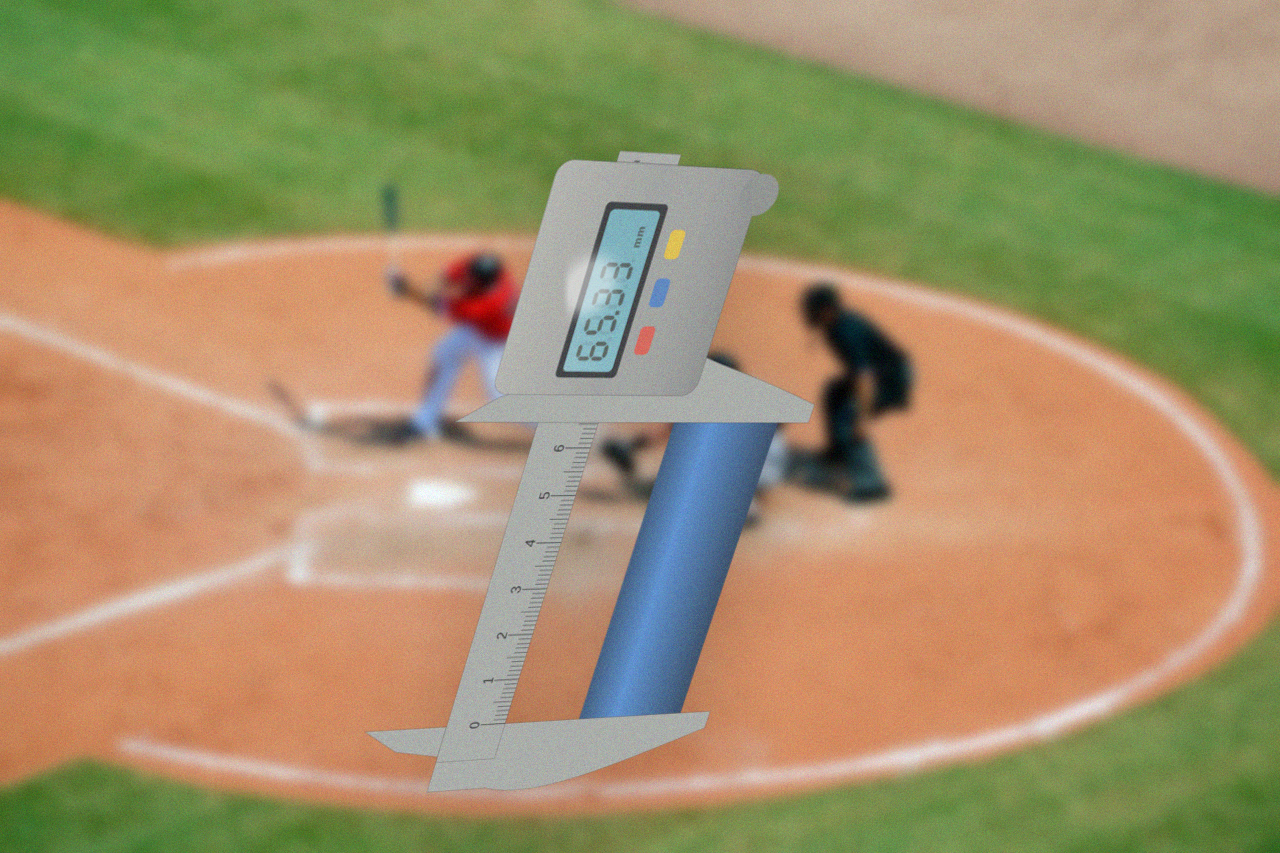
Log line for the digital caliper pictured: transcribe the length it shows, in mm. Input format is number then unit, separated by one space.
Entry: 65.33 mm
